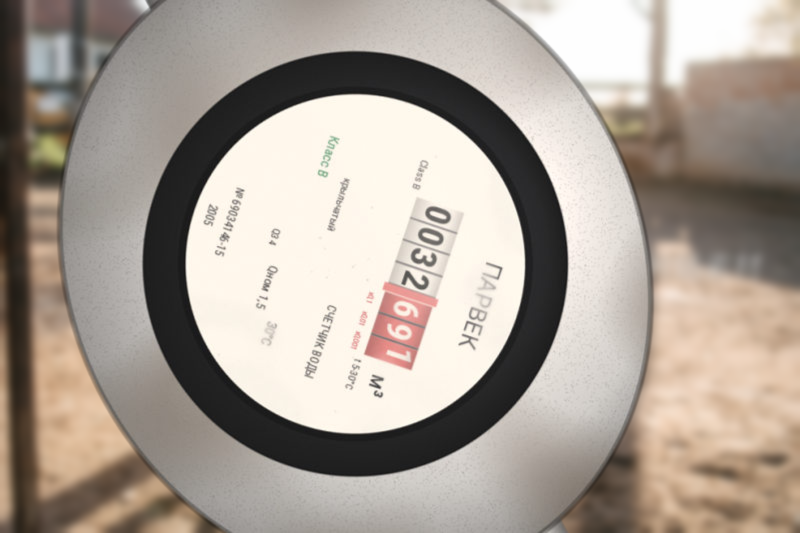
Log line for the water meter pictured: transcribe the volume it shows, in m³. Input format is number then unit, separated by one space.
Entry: 32.691 m³
